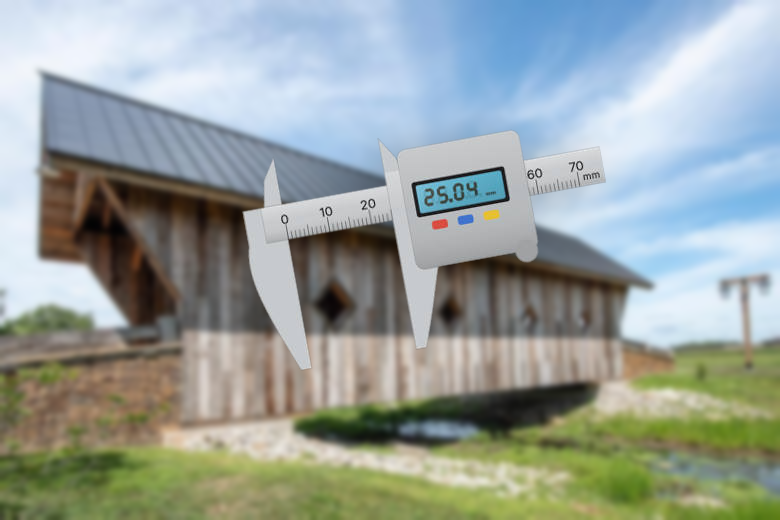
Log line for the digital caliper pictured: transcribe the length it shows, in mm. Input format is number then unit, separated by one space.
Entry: 25.04 mm
